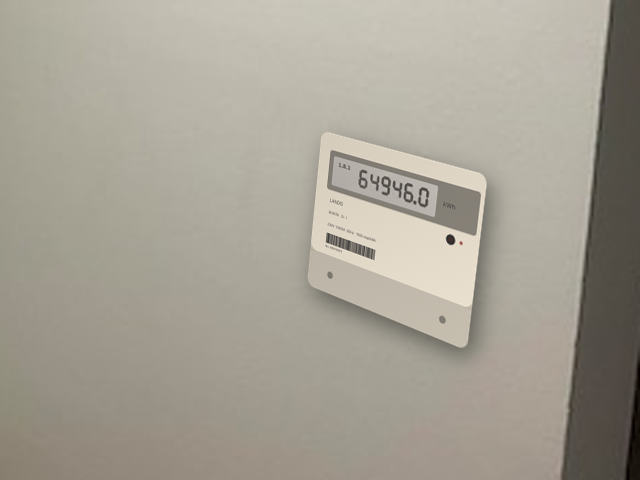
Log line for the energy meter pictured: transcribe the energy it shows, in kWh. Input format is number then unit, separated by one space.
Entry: 64946.0 kWh
